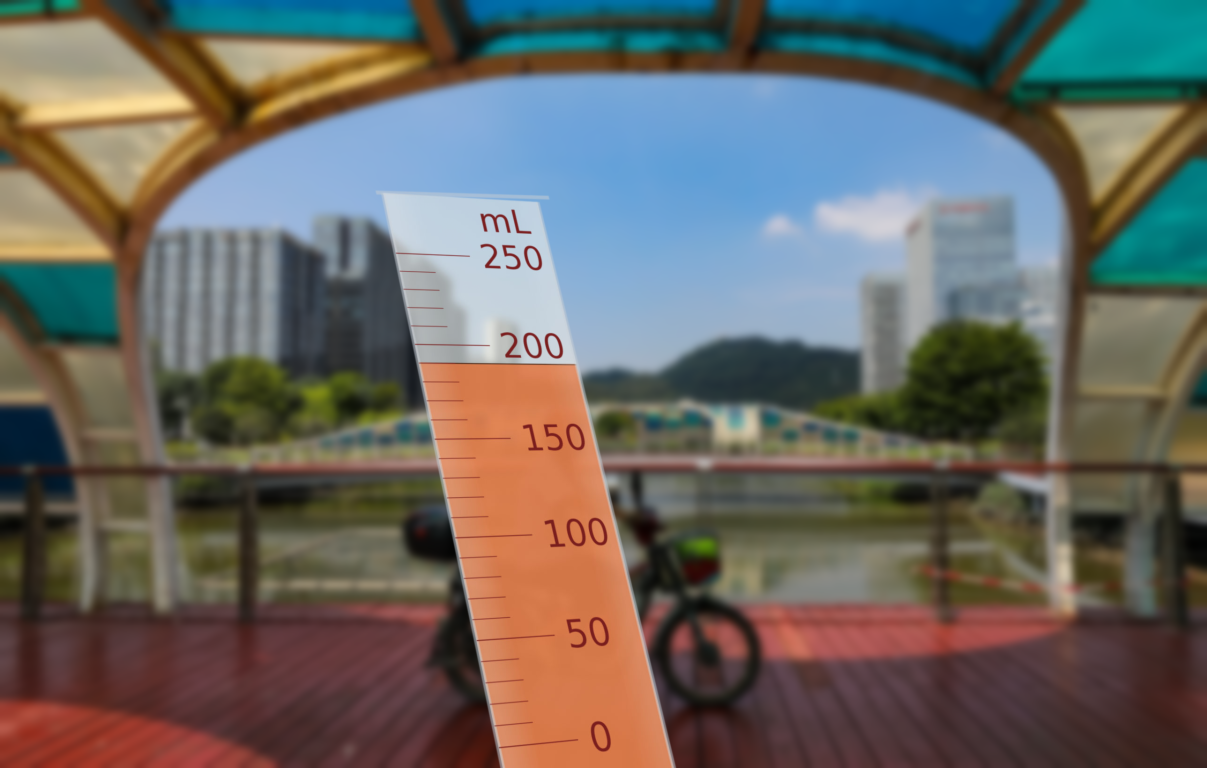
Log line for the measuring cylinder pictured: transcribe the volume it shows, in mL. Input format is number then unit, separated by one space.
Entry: 190 mL
